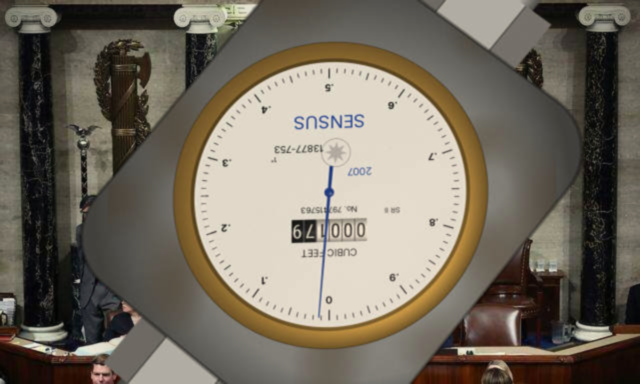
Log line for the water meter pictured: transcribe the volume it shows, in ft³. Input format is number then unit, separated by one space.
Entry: 179.01 ft³
